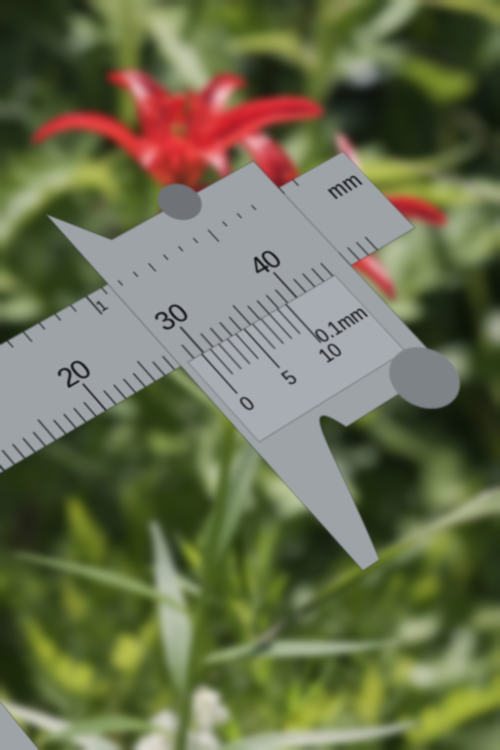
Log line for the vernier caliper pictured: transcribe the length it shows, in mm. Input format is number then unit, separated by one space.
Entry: 29.8 mm
